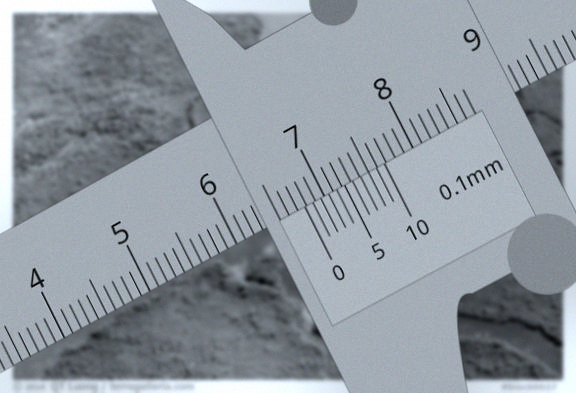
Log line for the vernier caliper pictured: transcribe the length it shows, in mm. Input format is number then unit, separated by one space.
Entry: 67.8 mm
